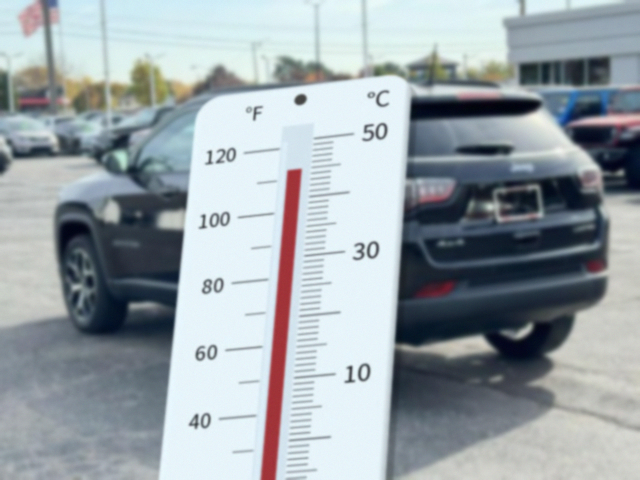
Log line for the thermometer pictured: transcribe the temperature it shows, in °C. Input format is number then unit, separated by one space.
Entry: 45 °C
